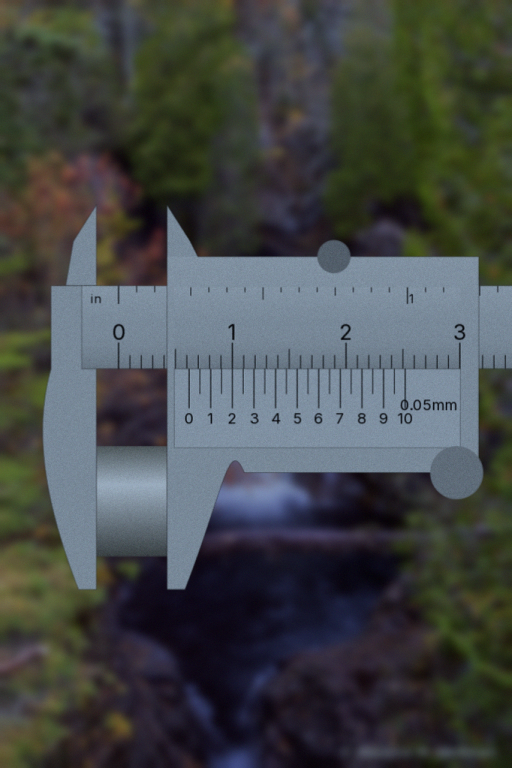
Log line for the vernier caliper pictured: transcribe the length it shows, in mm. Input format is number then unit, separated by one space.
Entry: 6.2 mm
